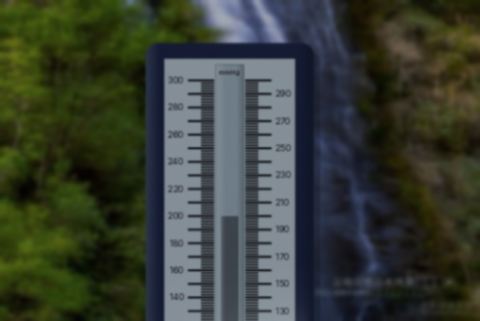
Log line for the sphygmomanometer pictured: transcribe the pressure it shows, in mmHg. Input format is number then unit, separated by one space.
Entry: 200 mmHg
